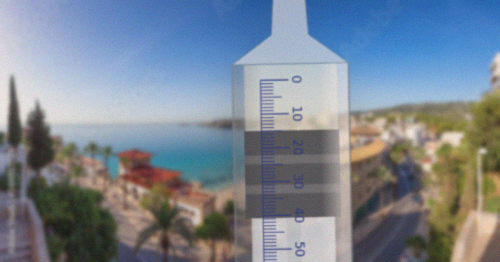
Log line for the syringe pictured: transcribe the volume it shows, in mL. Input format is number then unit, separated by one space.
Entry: 15 mL
